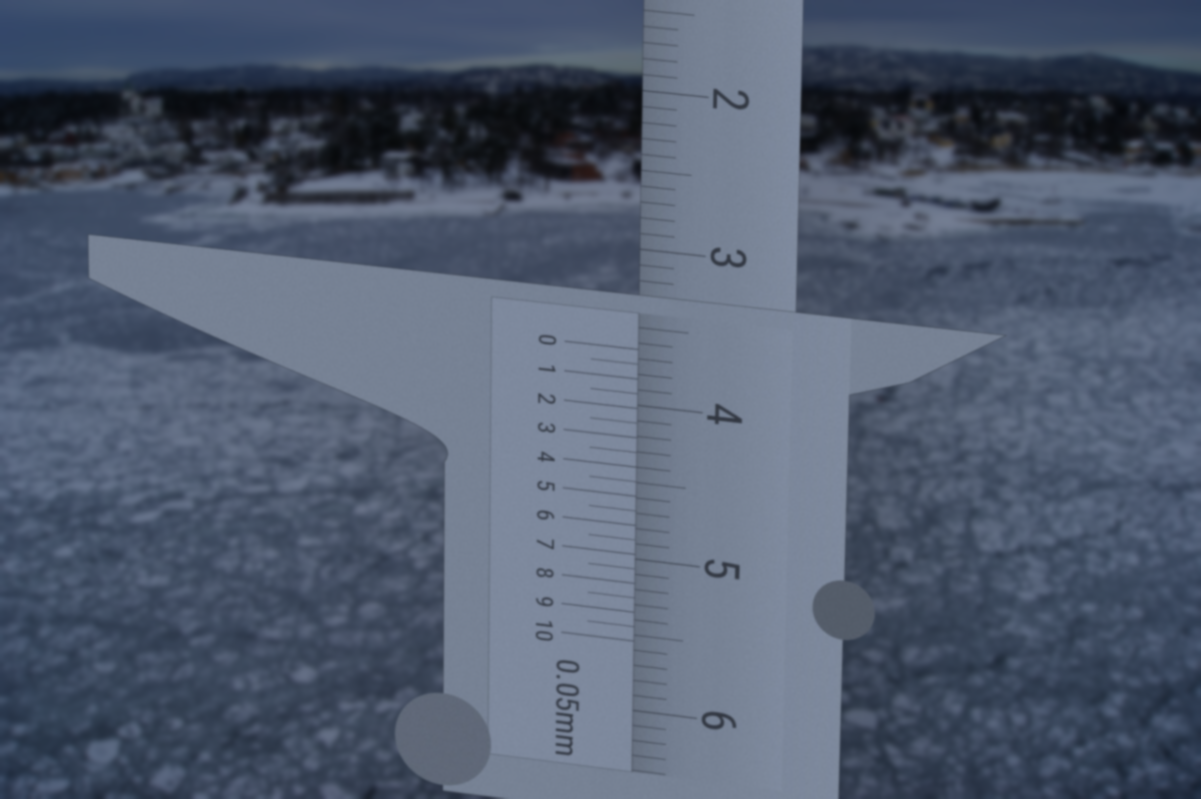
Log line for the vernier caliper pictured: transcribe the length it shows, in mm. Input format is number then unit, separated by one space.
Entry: 36.4 mm
